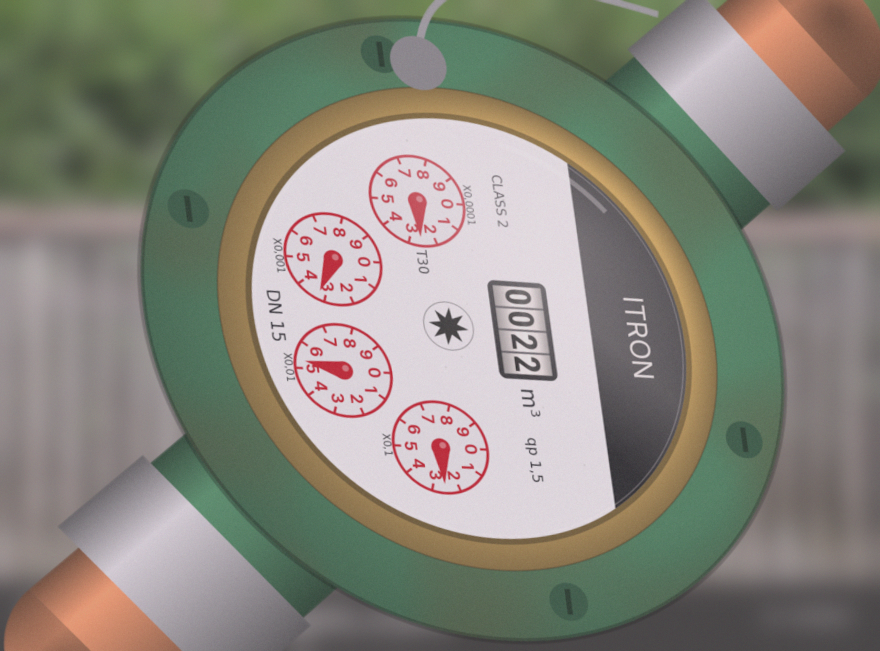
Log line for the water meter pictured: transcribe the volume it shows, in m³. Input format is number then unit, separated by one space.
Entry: 22.2532 m³
